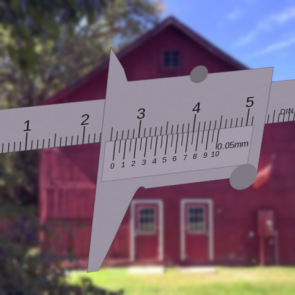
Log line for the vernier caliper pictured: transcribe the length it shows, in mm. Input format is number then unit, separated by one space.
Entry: 25.8 mm
